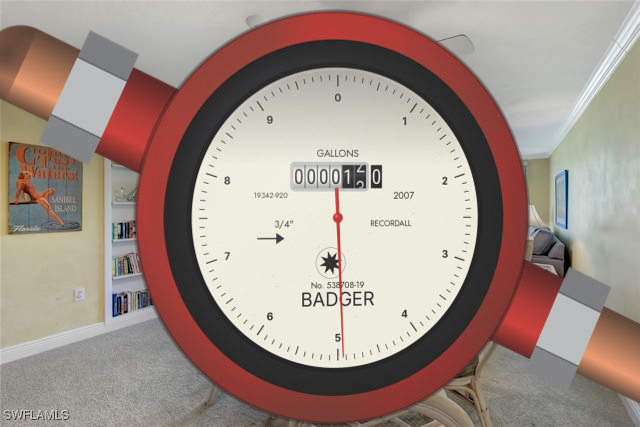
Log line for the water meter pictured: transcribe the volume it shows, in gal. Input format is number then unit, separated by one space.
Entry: 124.9 gal
